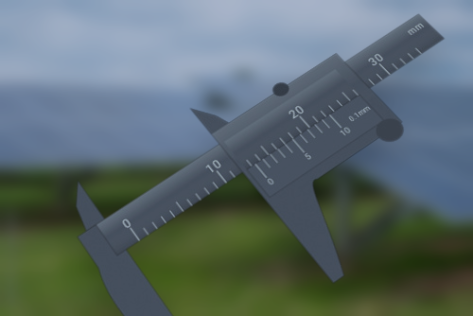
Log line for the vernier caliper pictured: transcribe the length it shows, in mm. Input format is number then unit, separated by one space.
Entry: 13.4 mm
